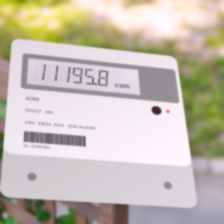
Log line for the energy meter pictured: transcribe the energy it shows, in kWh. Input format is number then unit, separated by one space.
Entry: 11195.8 kWh
